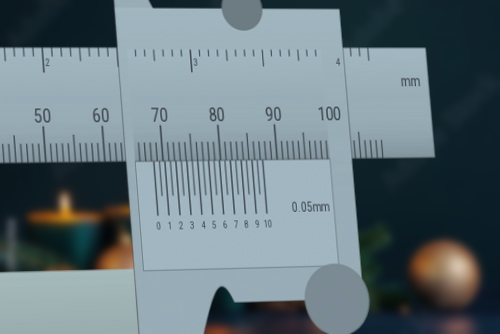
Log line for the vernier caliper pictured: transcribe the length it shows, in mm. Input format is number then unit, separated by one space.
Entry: 68.4 mm
